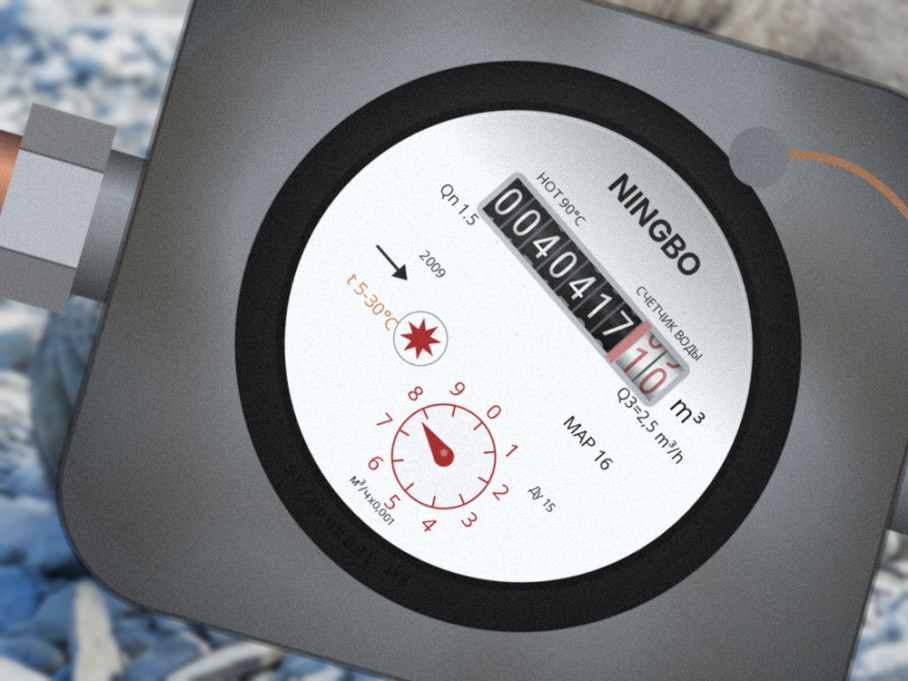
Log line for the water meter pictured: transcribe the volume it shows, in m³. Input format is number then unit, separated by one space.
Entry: 40417.097 m³
